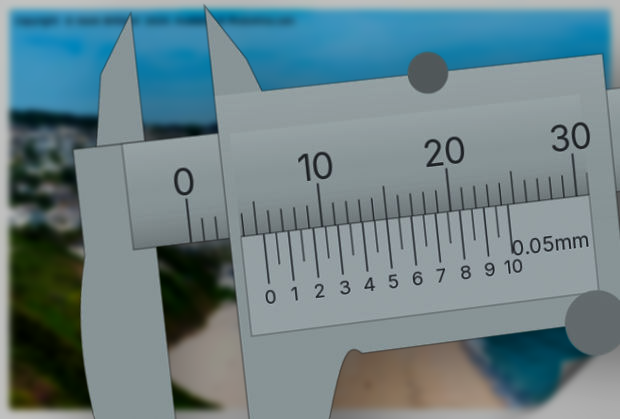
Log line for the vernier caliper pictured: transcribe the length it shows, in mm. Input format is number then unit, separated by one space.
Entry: 5.5 mm
